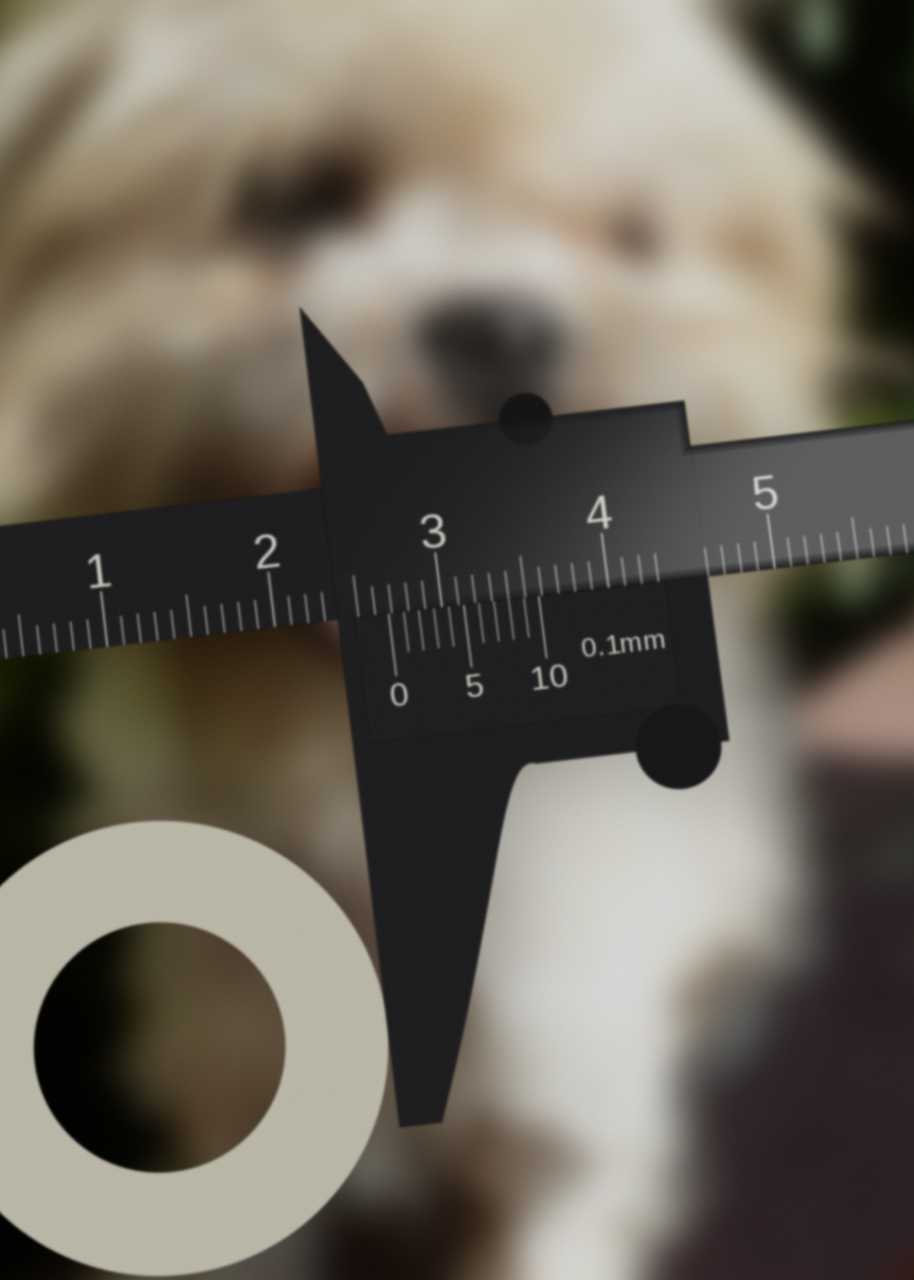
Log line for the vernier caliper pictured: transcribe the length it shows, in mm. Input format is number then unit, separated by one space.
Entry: 26.8 mm
